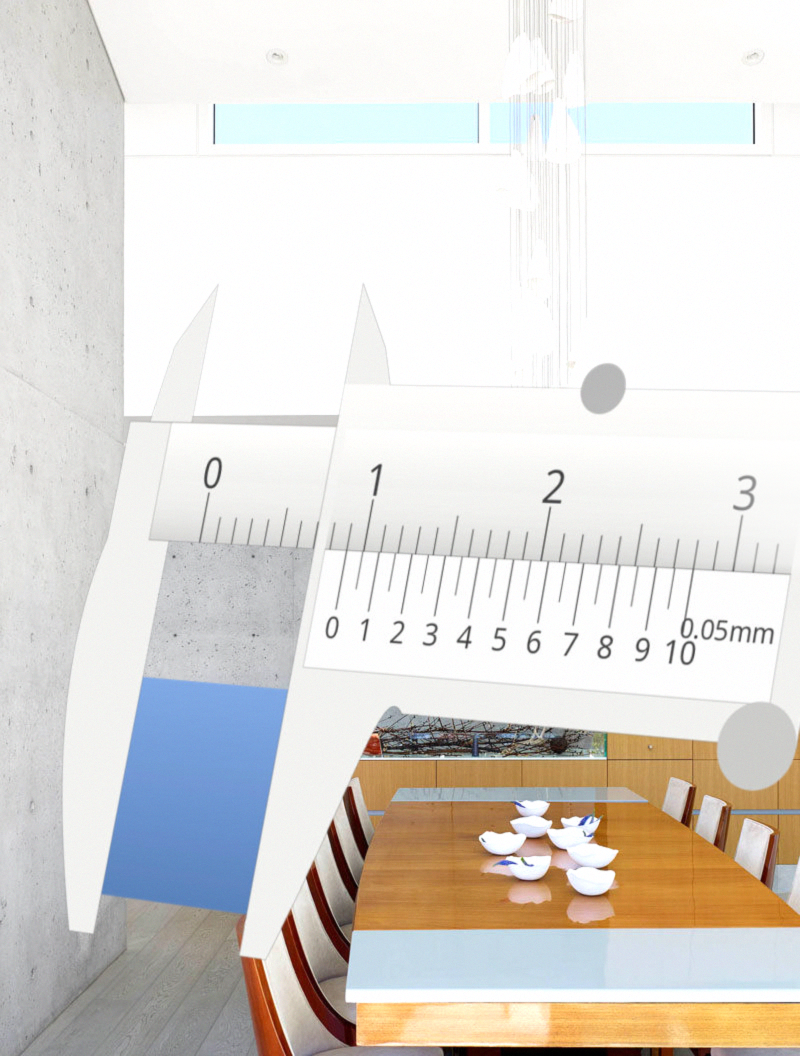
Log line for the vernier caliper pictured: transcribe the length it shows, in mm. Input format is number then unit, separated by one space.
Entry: 9.0 mm
